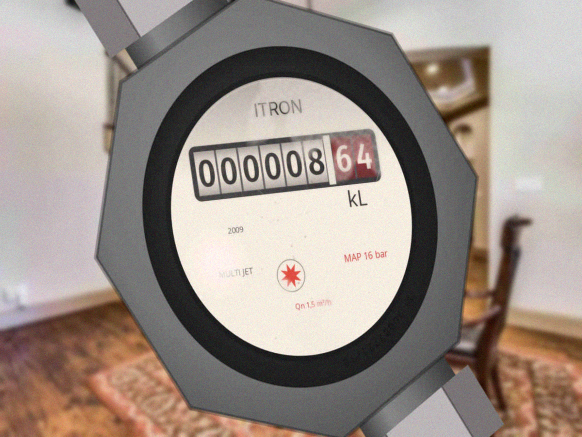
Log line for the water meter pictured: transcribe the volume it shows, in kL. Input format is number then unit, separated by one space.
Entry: 8.64 kL
